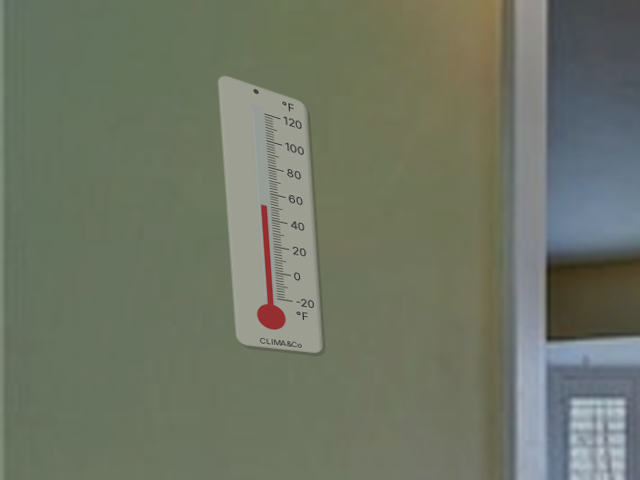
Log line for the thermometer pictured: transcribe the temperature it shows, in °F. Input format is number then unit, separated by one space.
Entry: 50 °F
